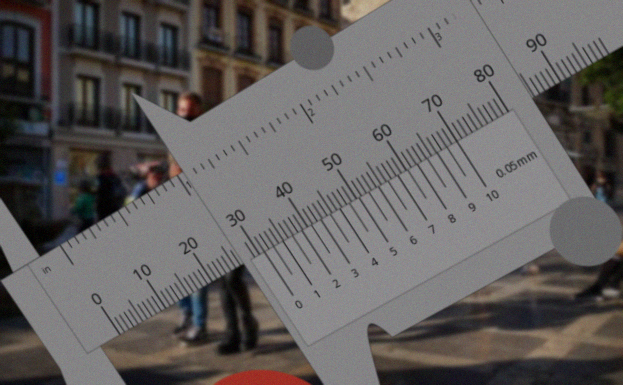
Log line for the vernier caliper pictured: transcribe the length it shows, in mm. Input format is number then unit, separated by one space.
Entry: 31.0 mm
